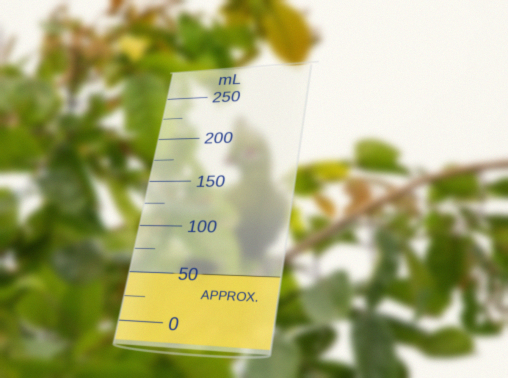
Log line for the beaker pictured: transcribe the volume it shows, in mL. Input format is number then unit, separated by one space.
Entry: 50 mL
